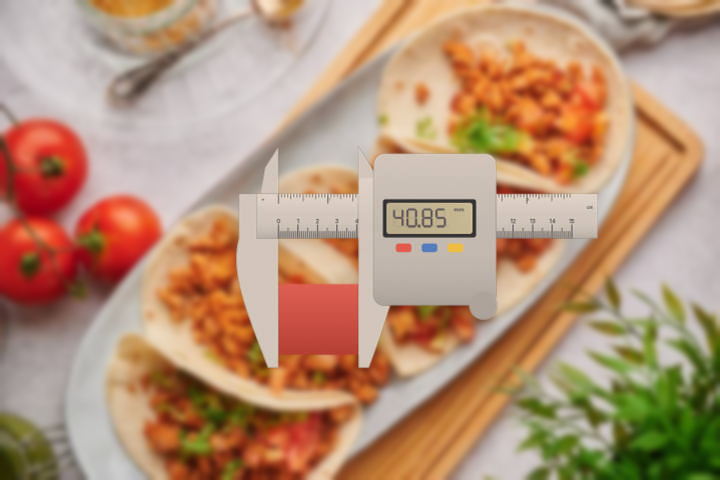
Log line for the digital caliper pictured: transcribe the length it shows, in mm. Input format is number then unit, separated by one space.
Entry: 40.85 mm
